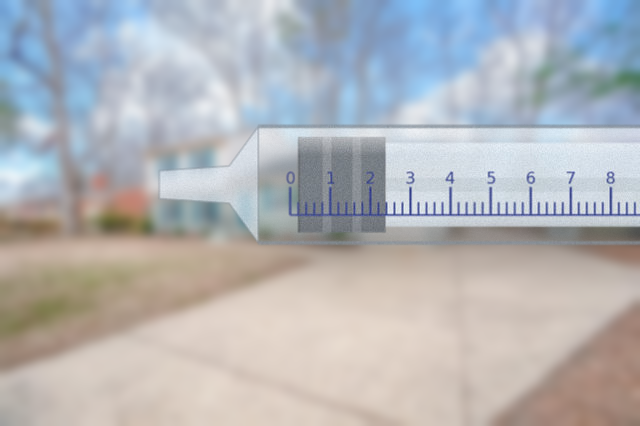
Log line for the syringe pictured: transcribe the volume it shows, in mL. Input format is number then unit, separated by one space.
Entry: 0.2 mL
